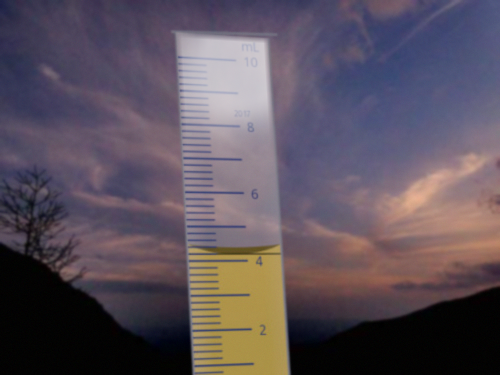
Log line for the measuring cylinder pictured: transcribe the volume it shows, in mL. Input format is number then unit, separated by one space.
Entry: 4.2 mL
